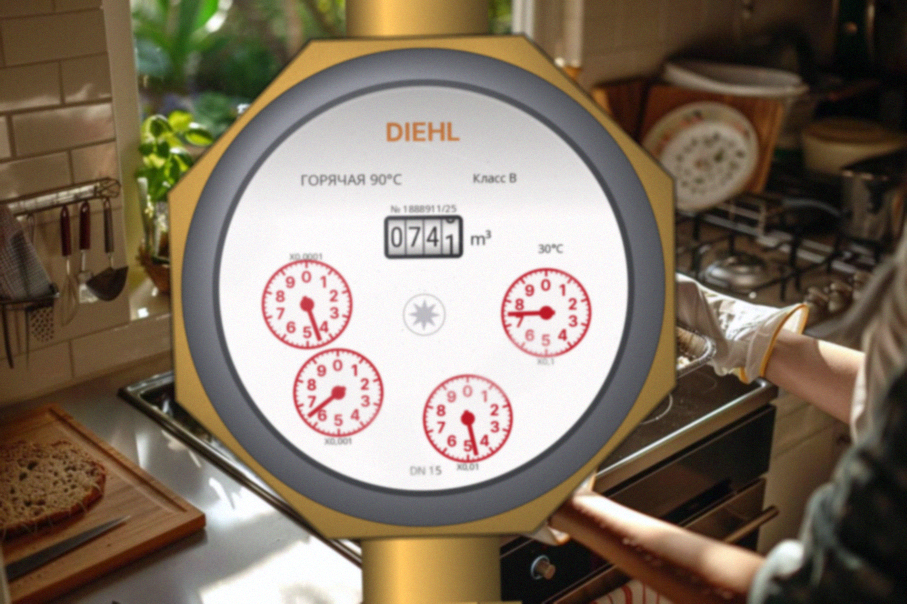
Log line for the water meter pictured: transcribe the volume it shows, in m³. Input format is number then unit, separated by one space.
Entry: 740.7464 m³
